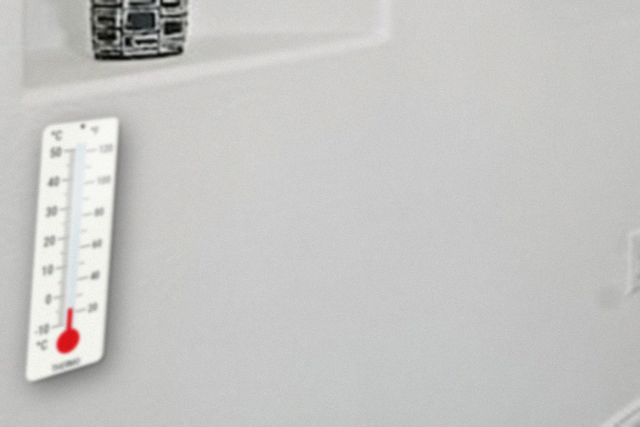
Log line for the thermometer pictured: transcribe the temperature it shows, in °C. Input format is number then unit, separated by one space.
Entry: -5 °C
